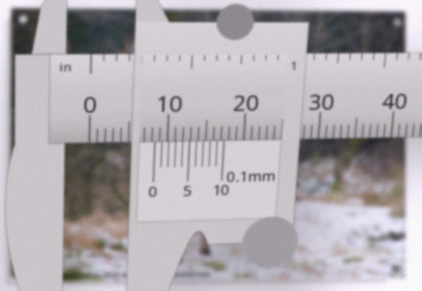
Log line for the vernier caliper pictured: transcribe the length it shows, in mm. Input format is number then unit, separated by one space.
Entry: 8.4 mm
